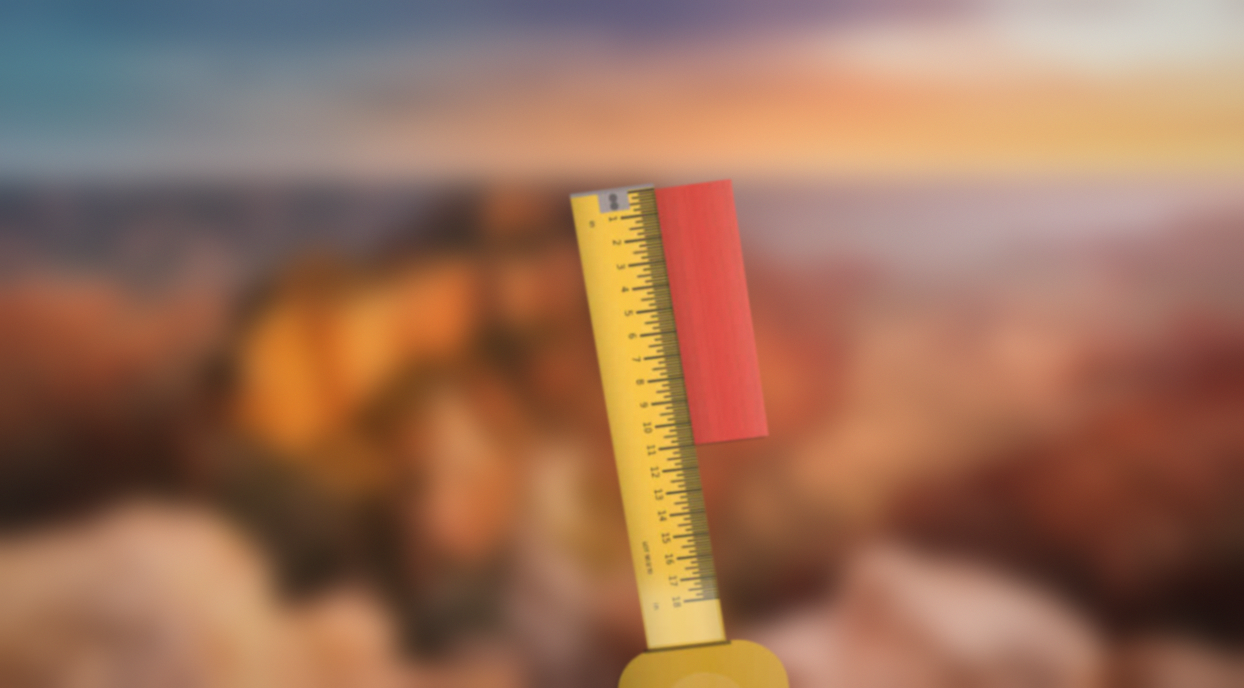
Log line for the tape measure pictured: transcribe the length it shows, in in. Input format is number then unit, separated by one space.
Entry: 11 in
